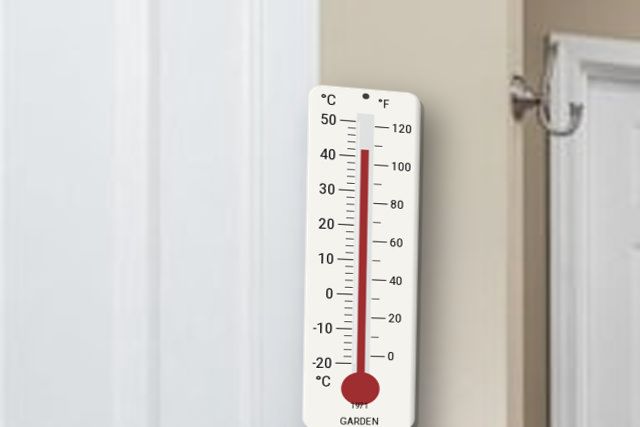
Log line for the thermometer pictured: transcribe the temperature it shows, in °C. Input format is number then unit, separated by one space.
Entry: 42 °C
